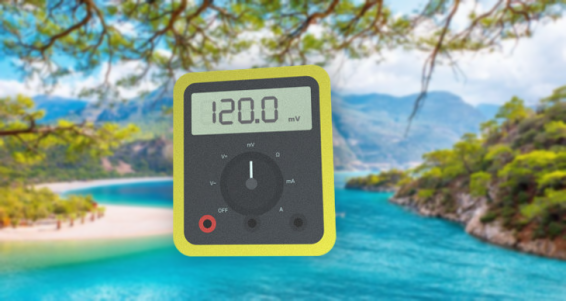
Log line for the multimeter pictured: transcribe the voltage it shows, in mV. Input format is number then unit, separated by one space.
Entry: 120.0 mV
